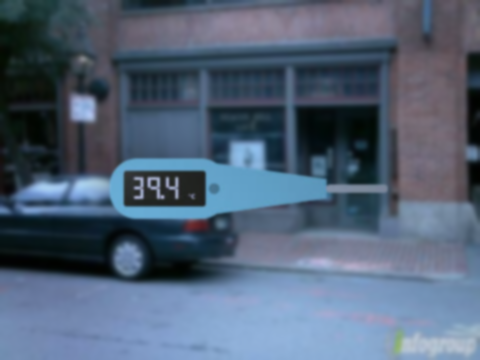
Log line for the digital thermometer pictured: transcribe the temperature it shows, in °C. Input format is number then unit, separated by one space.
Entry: 39.4 °C
